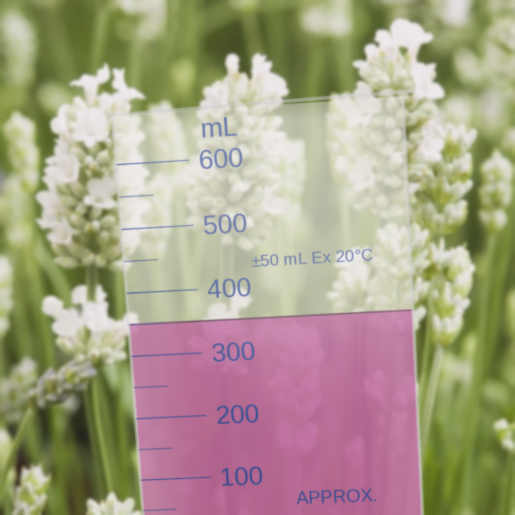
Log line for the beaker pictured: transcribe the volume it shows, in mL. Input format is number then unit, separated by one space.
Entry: 350 mL
